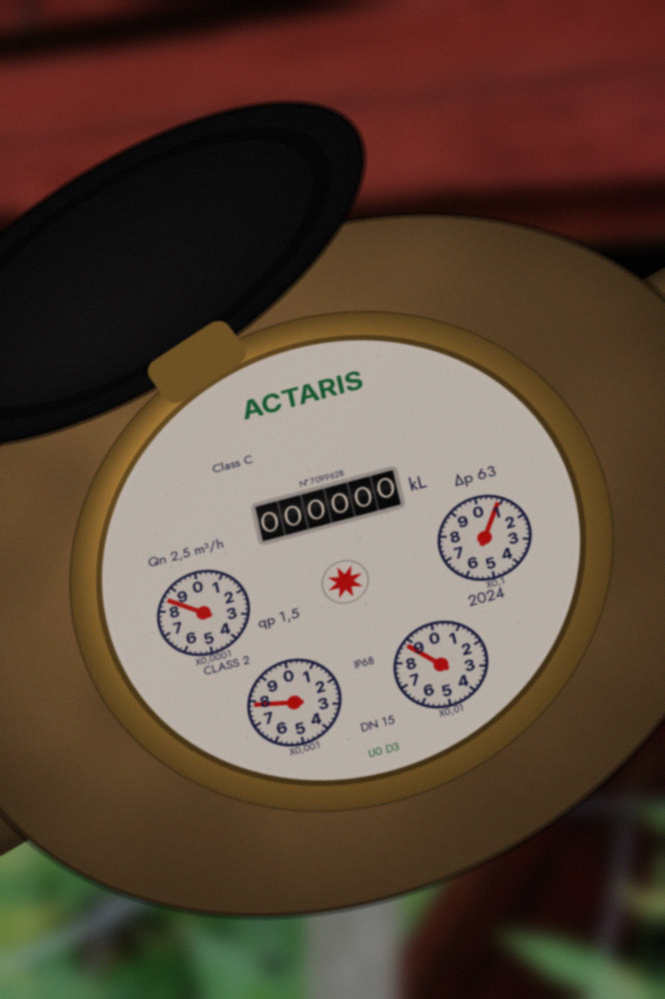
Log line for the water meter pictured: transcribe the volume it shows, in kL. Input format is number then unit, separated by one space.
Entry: 0.0878 kL
